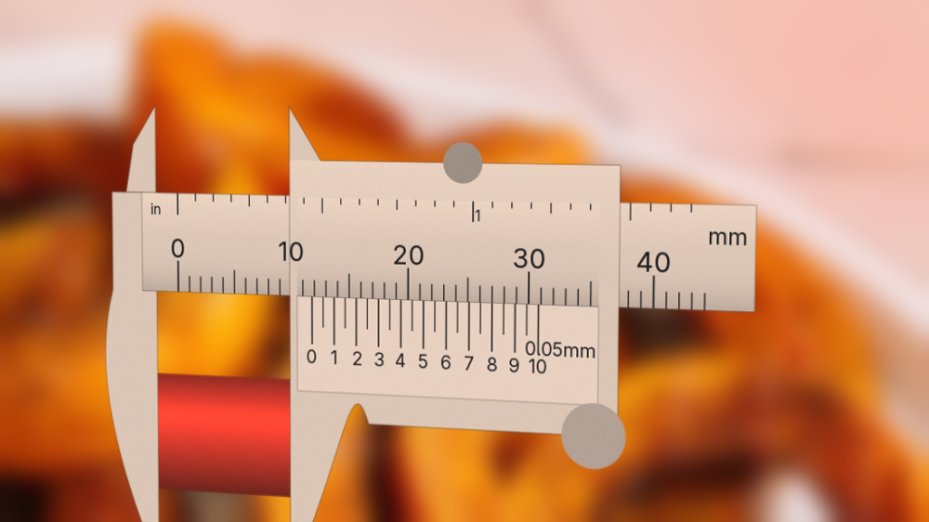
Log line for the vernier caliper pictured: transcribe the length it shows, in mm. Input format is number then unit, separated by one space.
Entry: 11.8 mm
